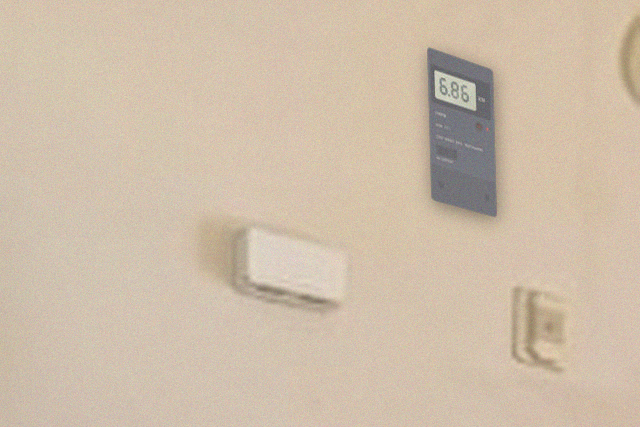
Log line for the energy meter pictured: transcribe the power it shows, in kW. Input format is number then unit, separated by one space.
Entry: 6.86 kW
